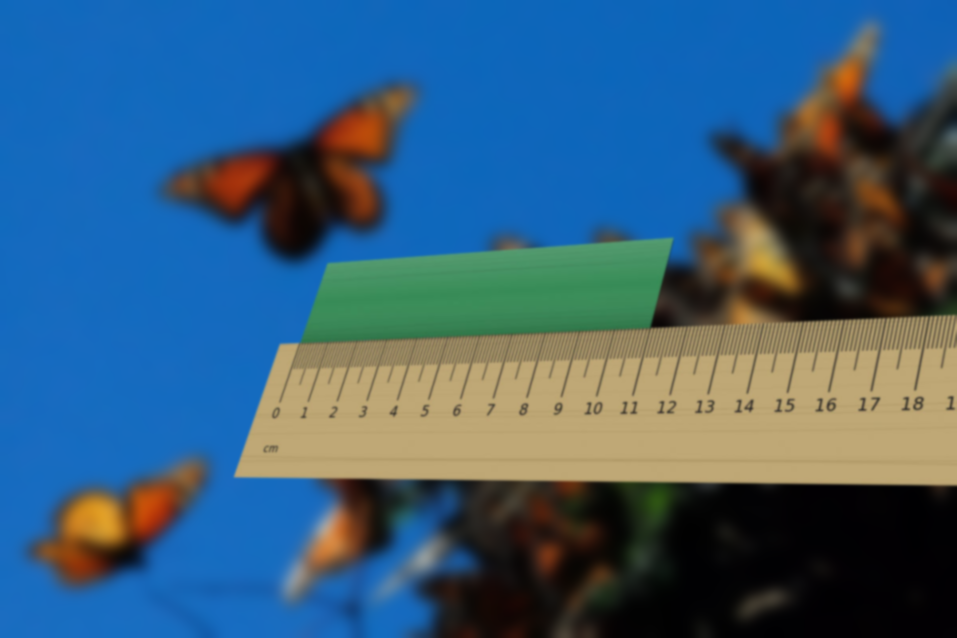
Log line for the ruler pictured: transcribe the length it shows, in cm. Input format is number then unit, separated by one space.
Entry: 11 cm
